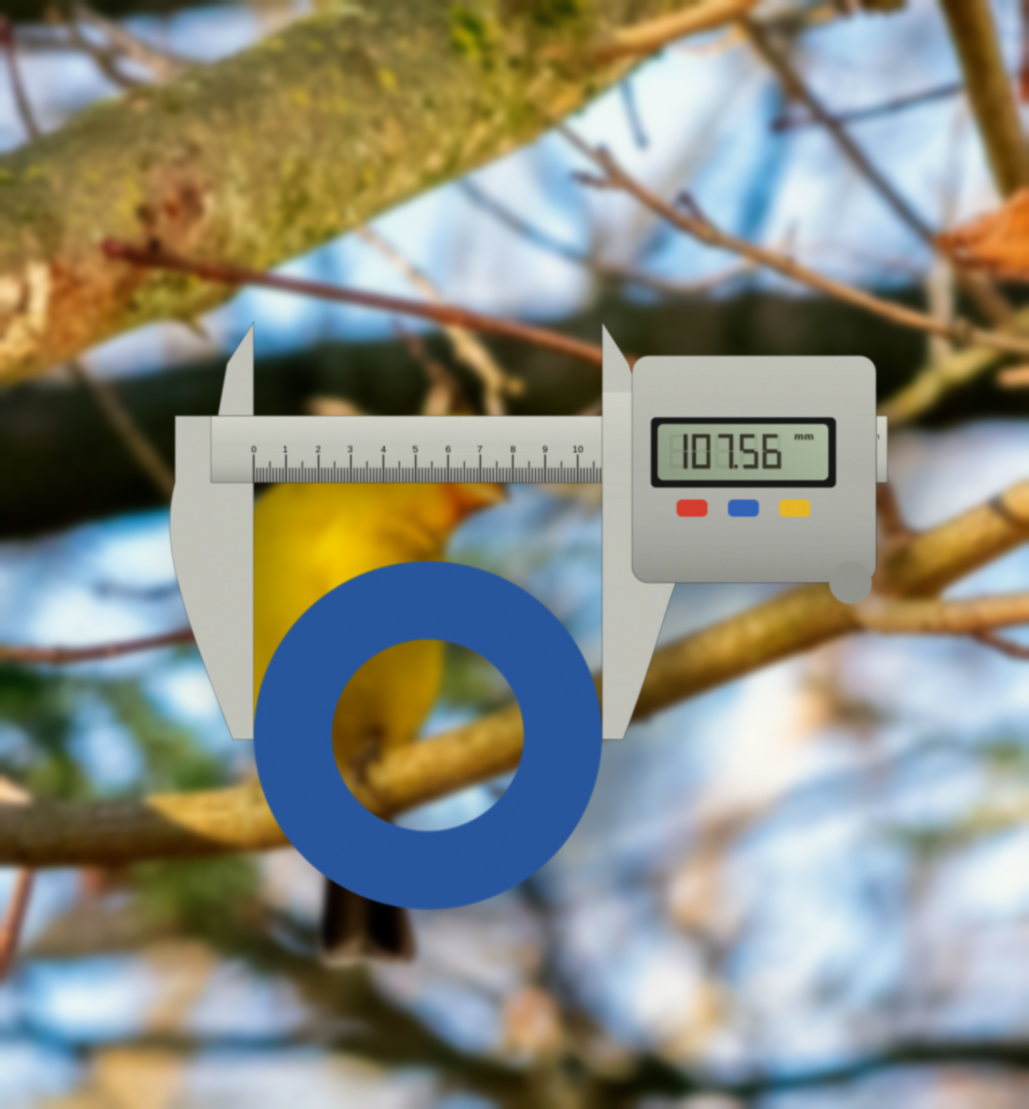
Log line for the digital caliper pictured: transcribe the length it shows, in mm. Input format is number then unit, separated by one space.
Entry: 107.56 mm
